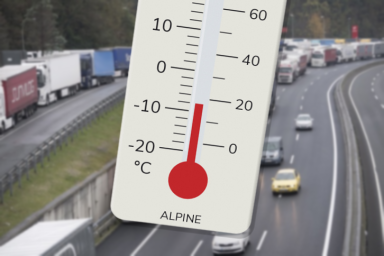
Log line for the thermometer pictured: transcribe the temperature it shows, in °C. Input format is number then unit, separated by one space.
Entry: -8 °C
